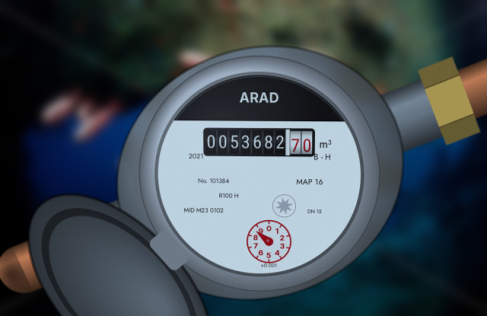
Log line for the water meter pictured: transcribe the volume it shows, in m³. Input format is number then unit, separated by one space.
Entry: 53682.698 m³
